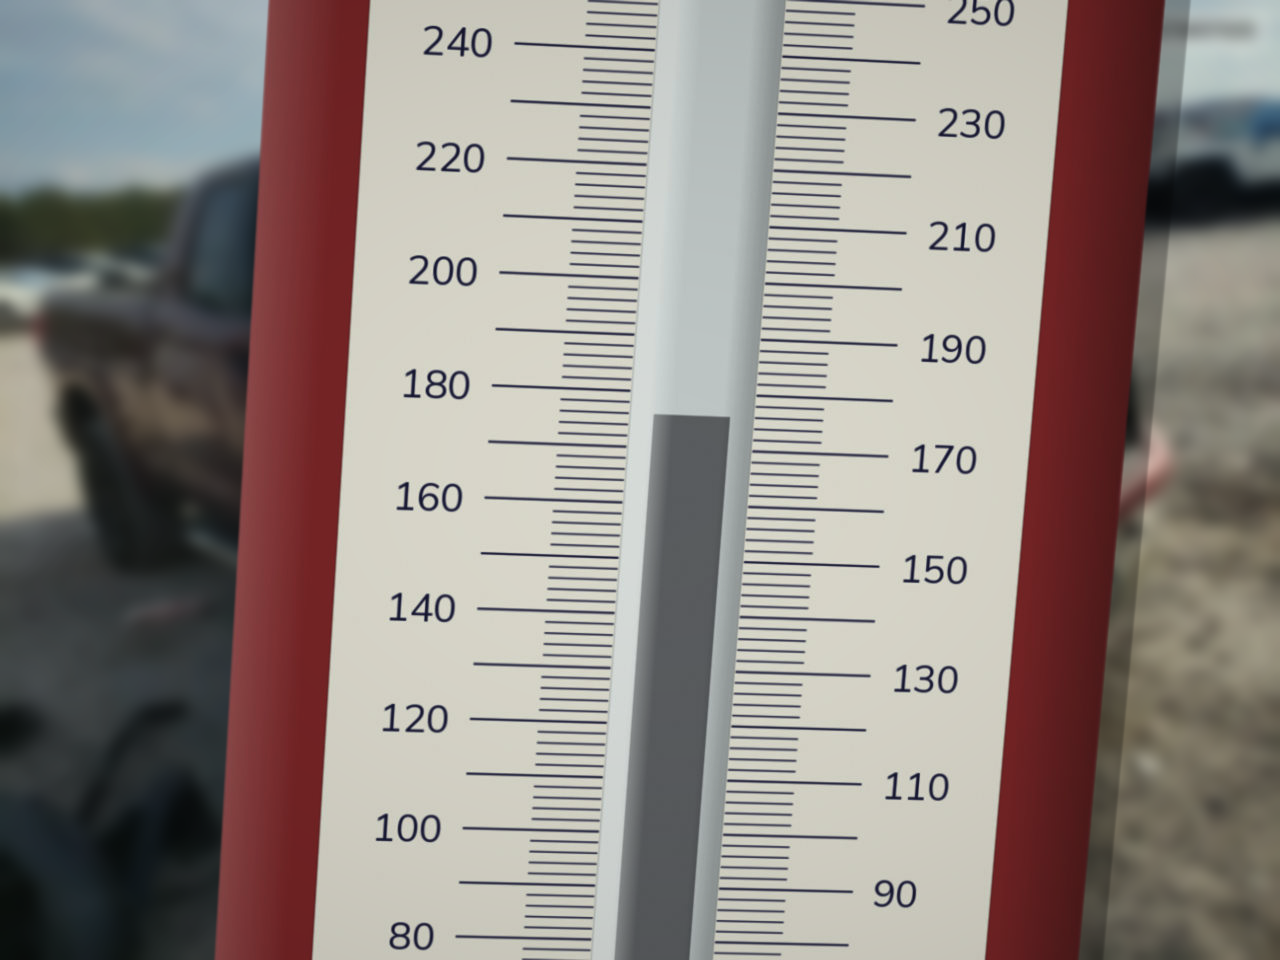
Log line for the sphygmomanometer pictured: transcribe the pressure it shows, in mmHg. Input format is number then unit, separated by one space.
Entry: 176 mmHg
